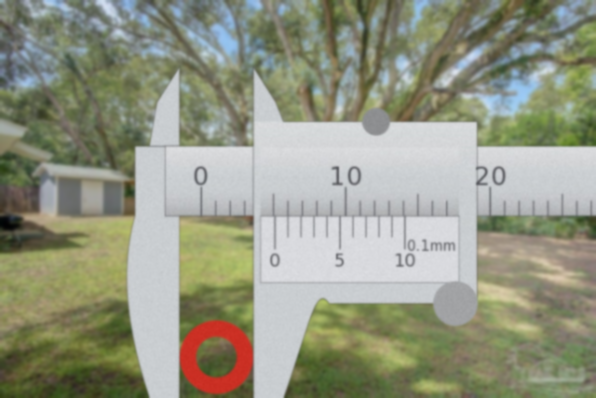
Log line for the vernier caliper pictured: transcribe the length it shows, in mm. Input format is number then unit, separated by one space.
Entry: 5.1 mm
